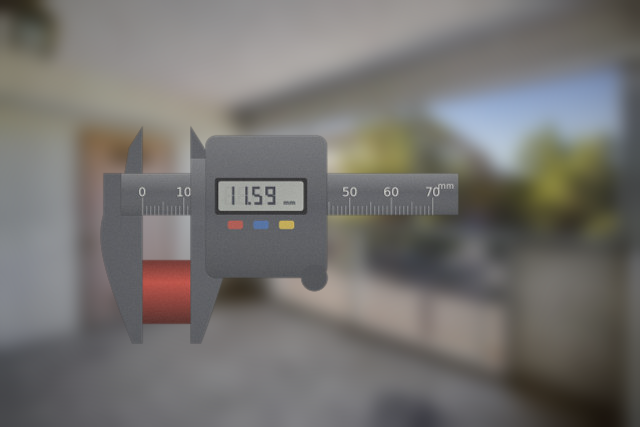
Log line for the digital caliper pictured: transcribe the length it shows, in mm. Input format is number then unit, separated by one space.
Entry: 11.59 mm
